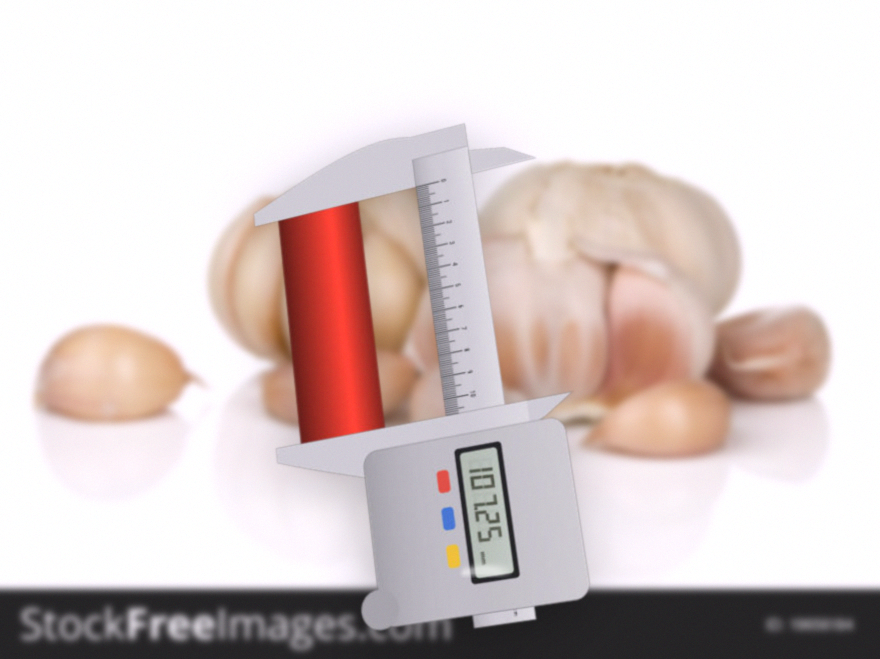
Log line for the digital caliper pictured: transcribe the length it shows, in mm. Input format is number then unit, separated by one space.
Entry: 107.25 mm
